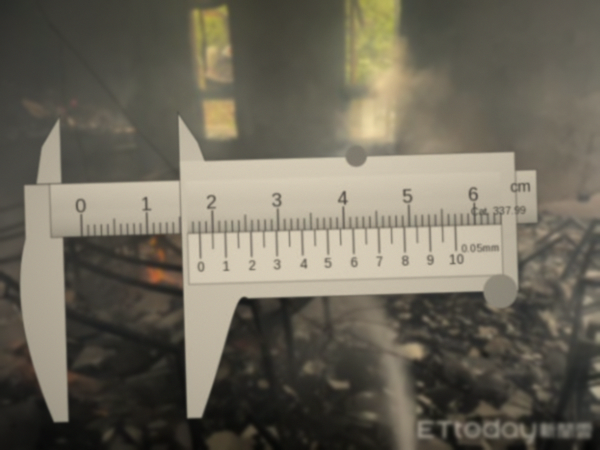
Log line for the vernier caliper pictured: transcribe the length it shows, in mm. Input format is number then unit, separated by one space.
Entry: 18.0 mm
